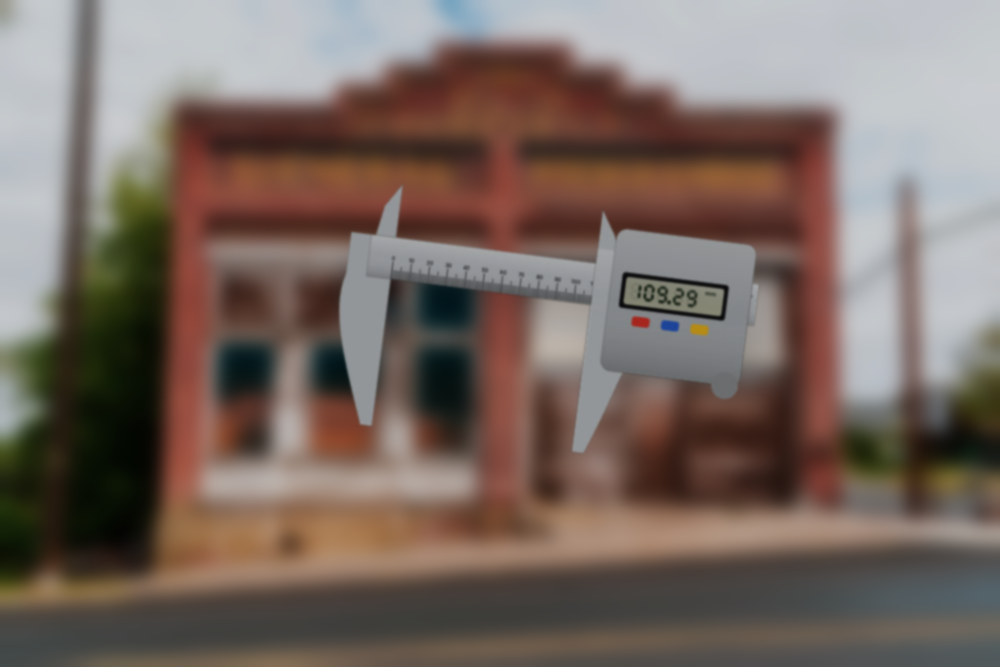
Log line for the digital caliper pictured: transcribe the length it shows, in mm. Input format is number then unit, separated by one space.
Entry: 109.29 mm
